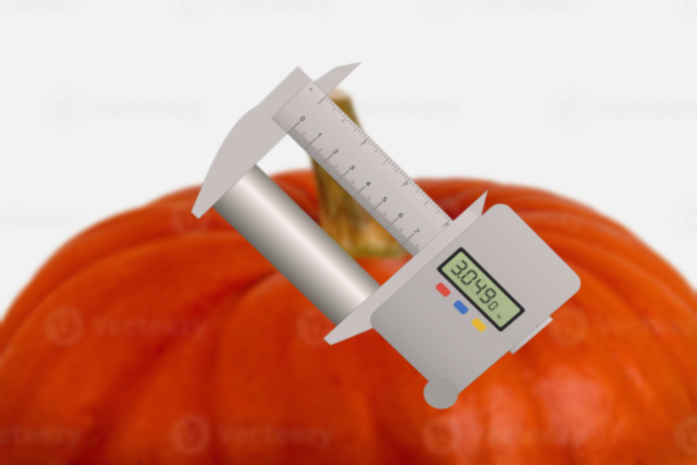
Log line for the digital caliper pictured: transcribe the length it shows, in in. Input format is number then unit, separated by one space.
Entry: 3.0490 in
